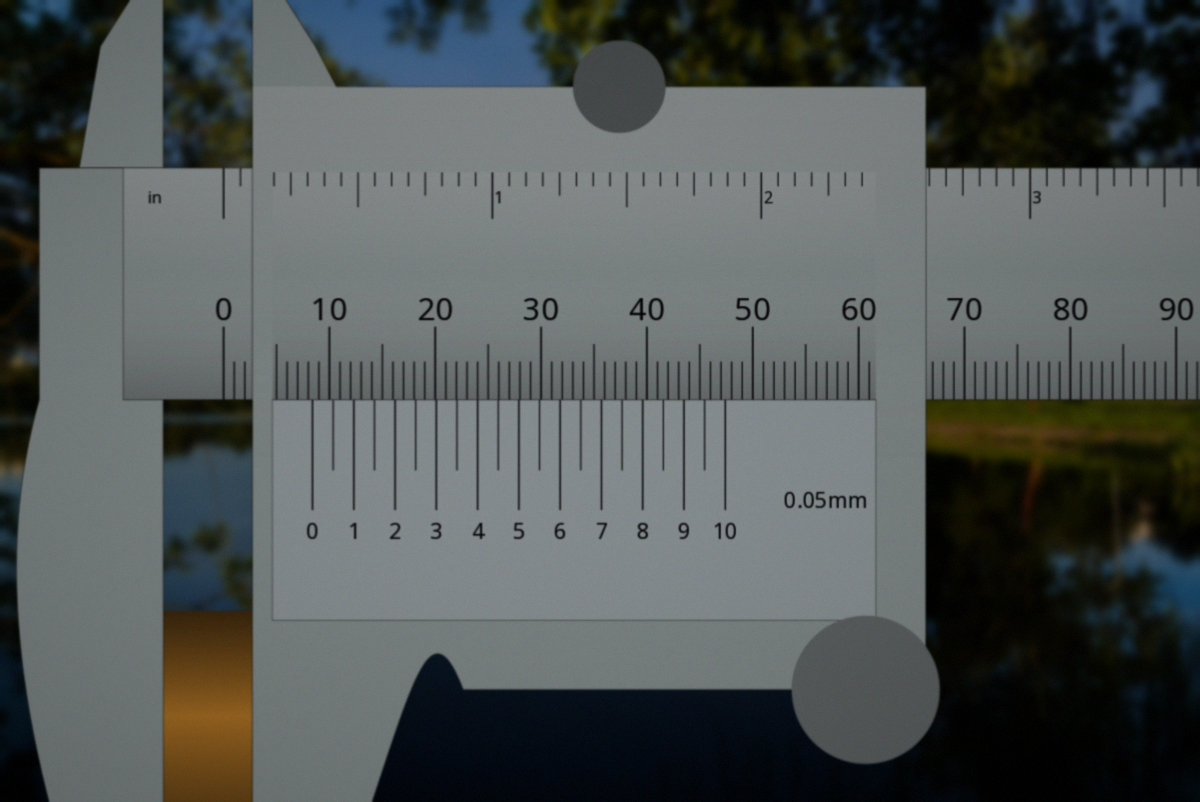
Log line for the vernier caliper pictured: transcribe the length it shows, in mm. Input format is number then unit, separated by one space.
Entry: 8.4 mm
